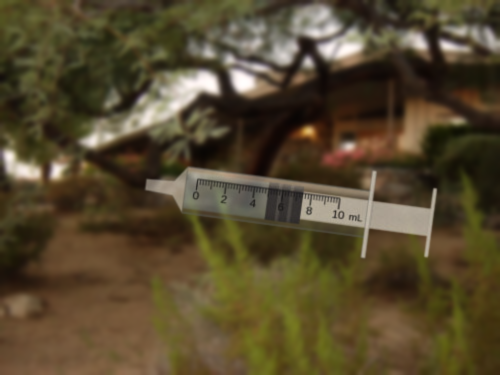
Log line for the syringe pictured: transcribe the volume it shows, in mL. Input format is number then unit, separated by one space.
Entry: 5 mL
